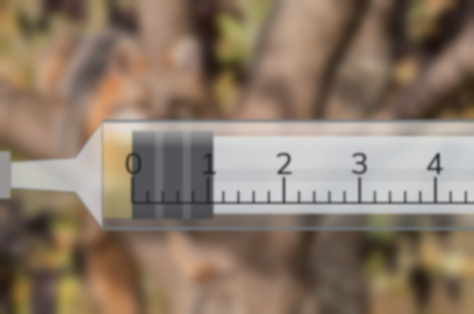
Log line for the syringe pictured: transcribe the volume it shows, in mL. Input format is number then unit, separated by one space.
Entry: 0 mL
